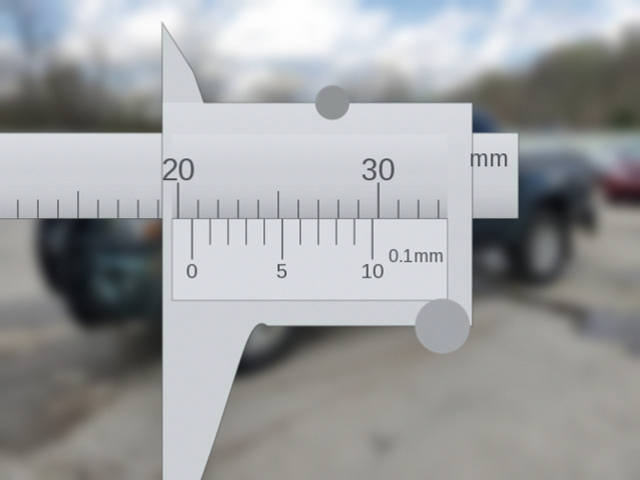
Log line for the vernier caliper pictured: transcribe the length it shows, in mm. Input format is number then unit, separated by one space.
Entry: 20.7 mm
